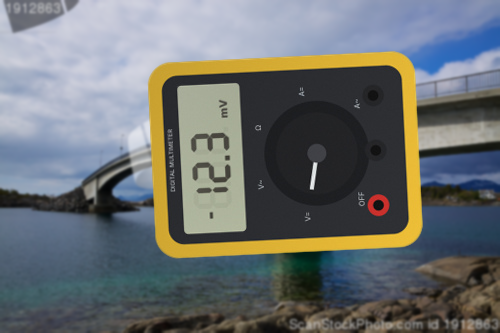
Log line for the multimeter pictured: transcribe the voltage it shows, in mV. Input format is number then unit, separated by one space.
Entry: -12.3 mV
